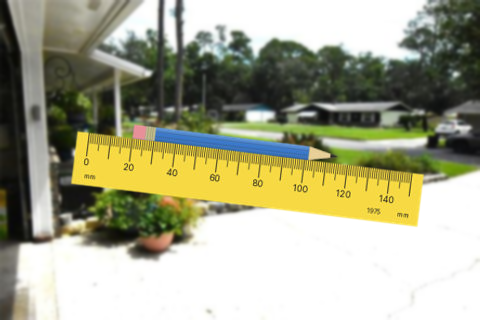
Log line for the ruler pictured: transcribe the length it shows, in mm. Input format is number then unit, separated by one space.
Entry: 95 mm
